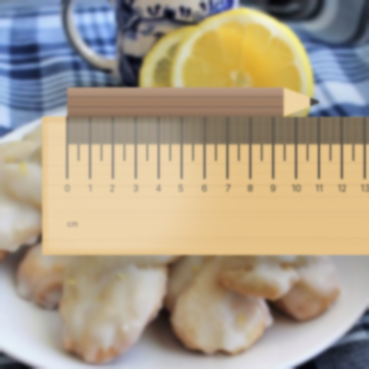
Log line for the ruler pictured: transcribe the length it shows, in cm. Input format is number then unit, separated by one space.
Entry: 11 cm
